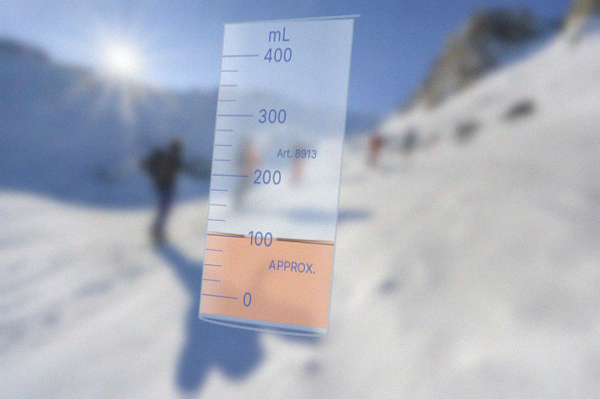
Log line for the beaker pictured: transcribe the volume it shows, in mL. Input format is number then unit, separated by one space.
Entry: 100 mL
